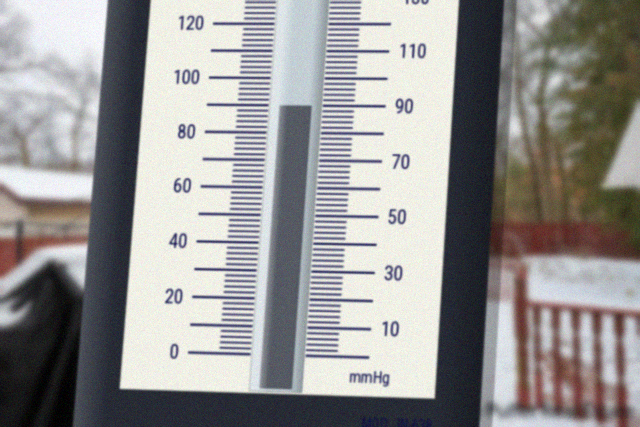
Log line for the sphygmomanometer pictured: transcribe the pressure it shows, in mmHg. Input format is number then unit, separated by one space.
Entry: 90 mmHg
